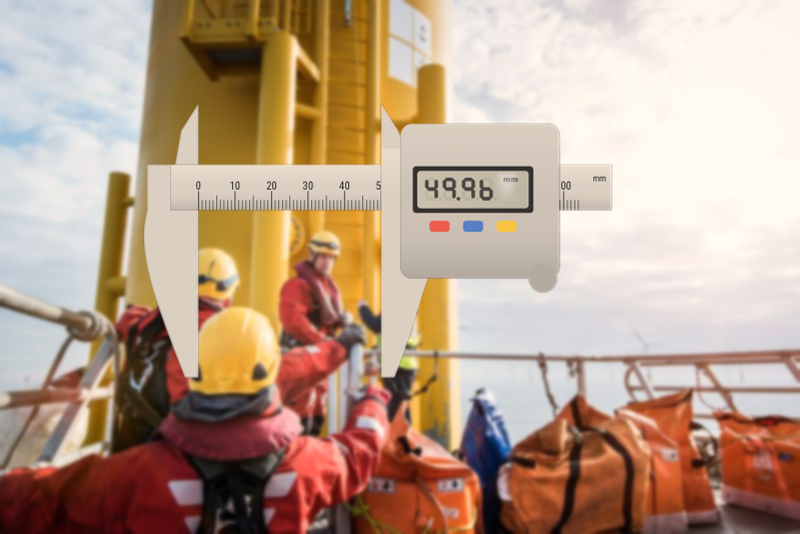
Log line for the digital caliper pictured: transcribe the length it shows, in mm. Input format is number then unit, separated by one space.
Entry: 49.96 mm
